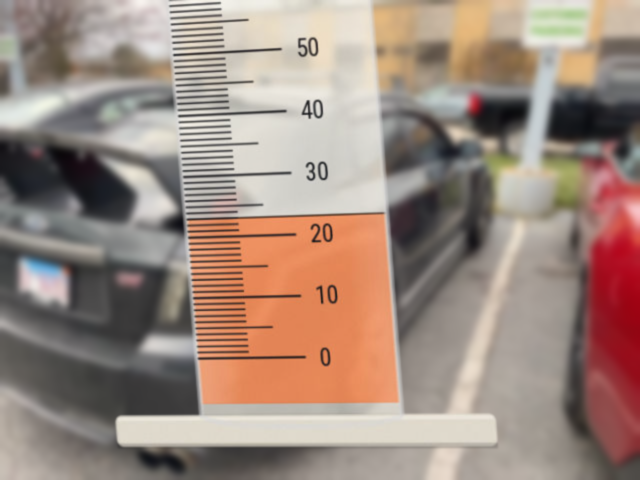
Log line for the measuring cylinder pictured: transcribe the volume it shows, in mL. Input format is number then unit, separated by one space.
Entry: 23 mL
